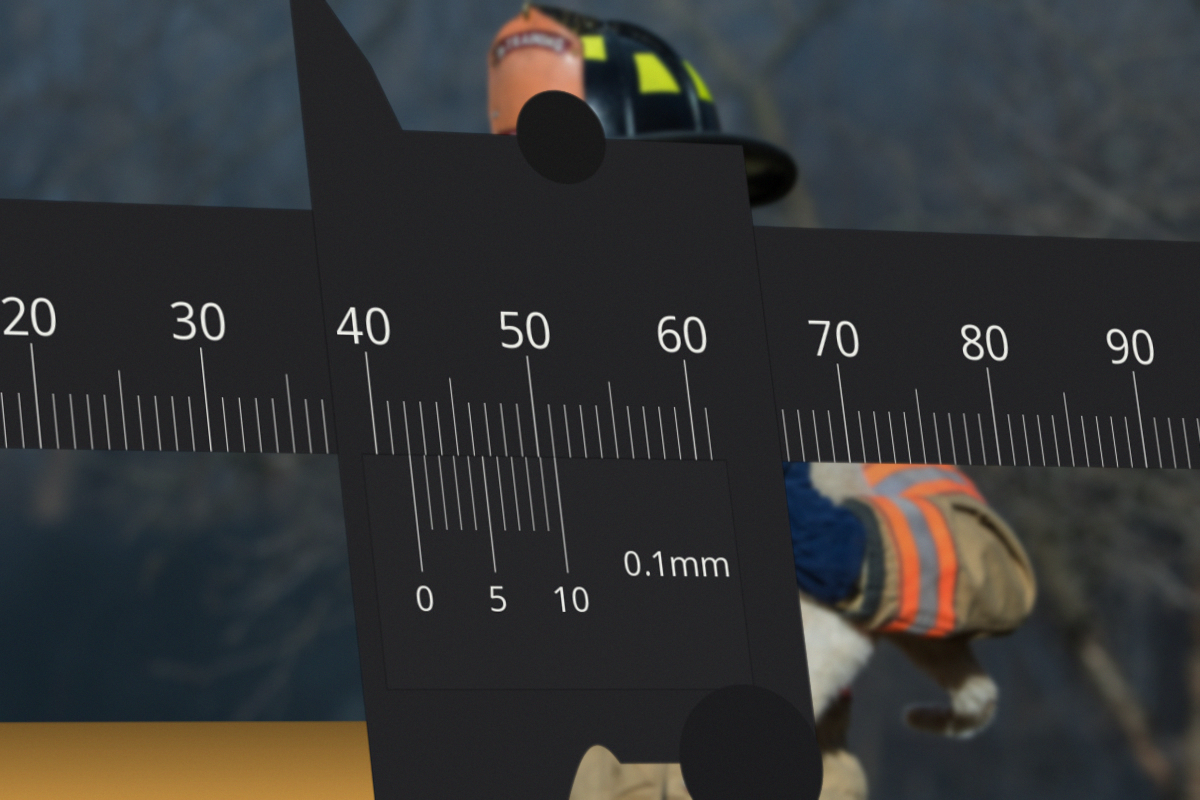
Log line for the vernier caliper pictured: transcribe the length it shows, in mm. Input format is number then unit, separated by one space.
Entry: 42.0 mm
